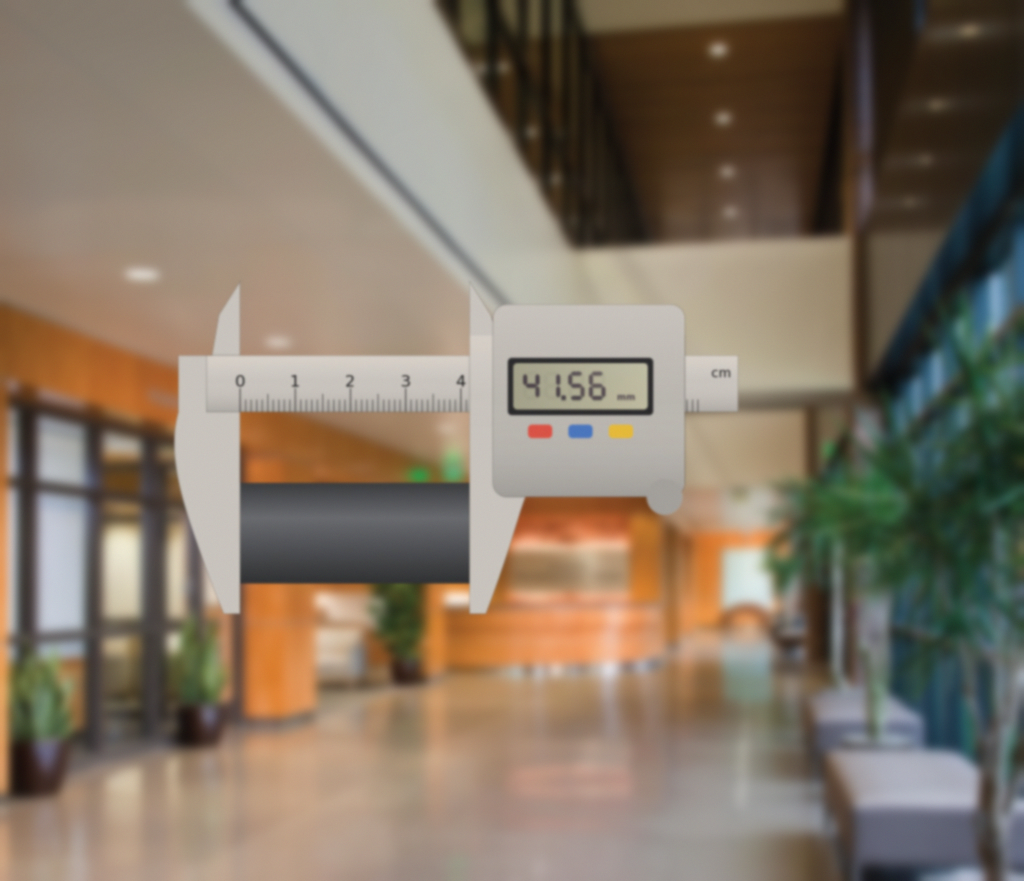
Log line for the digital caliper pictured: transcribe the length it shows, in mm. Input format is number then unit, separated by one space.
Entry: 41.56 mm
